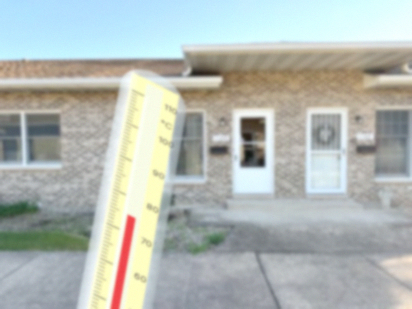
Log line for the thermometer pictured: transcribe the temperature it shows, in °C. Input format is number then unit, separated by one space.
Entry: 75 °C
